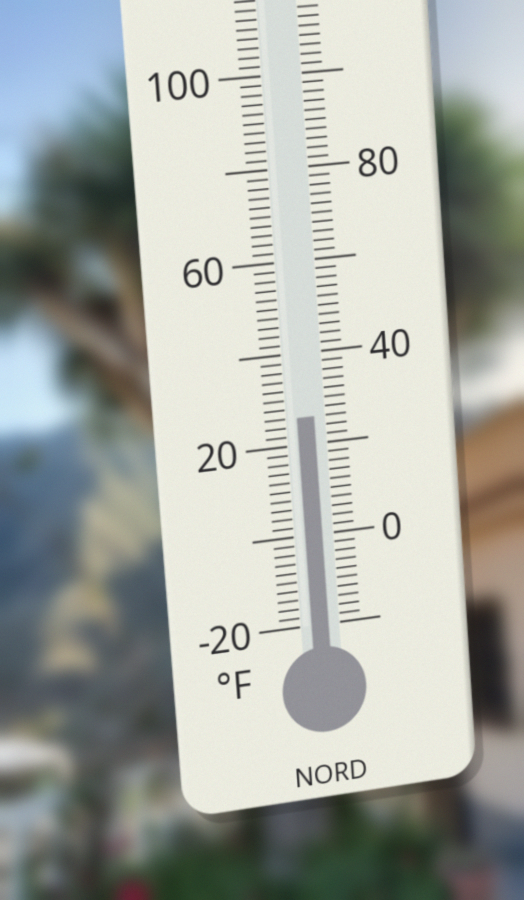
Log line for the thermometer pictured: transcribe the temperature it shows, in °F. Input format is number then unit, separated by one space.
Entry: 26 °F
